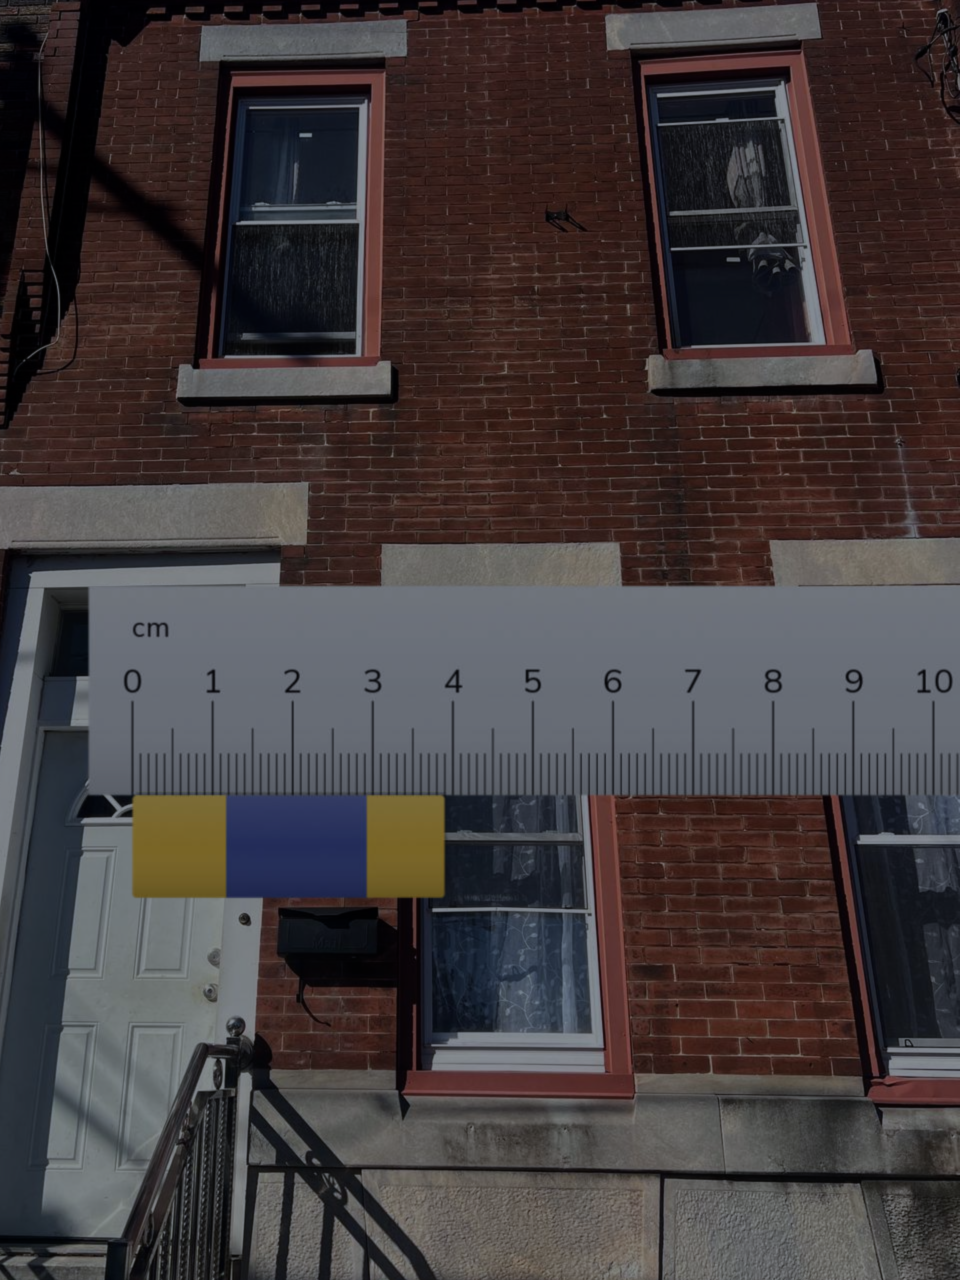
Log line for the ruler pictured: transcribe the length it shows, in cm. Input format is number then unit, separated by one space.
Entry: 3.9 cm
